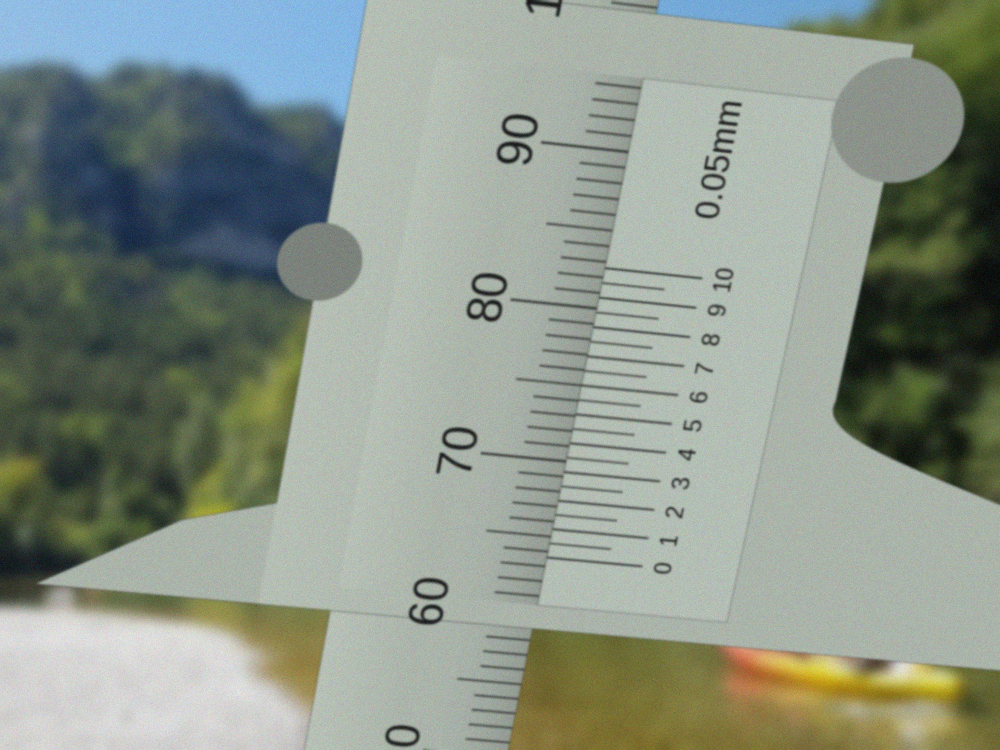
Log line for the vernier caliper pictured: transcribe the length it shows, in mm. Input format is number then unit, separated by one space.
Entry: 63.6 mm
